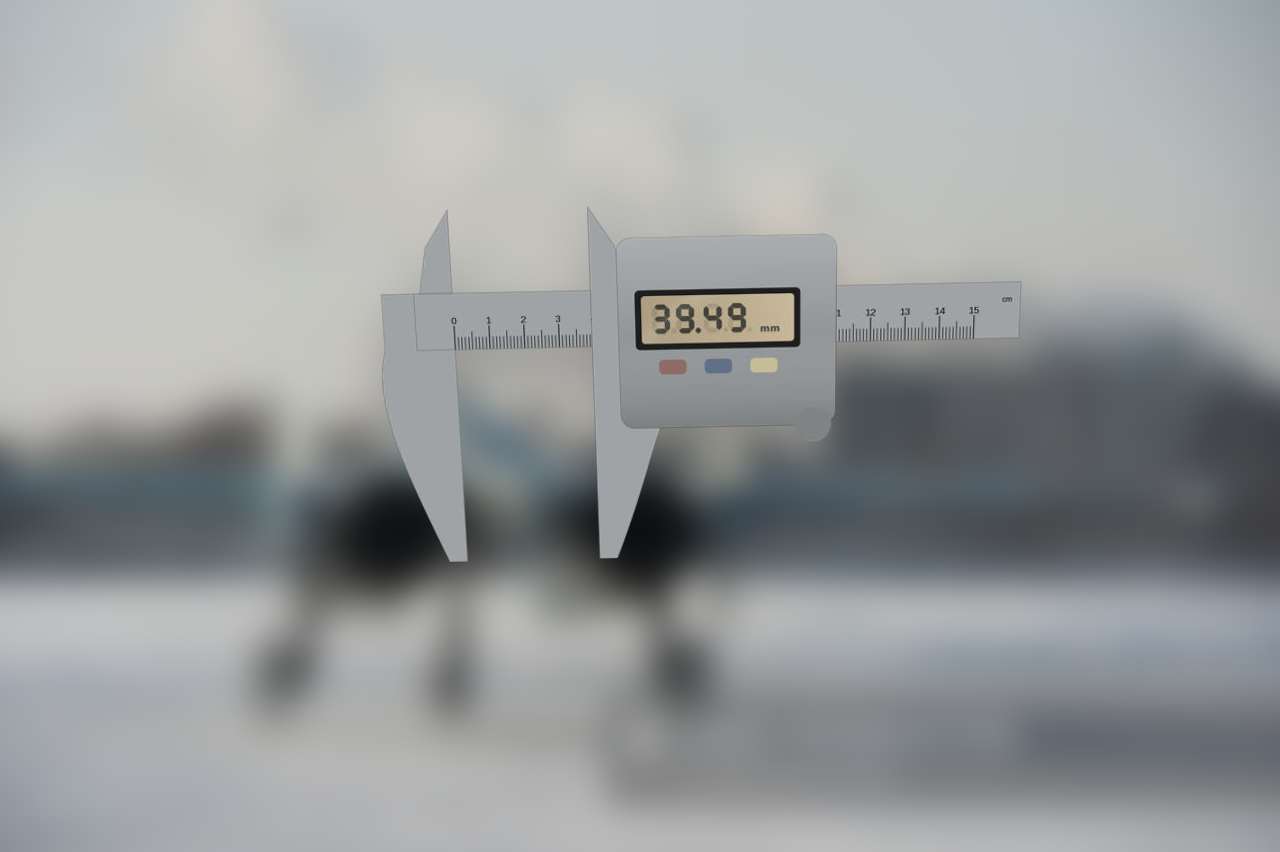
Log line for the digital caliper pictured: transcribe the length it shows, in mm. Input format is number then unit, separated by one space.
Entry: 39.49 mm
